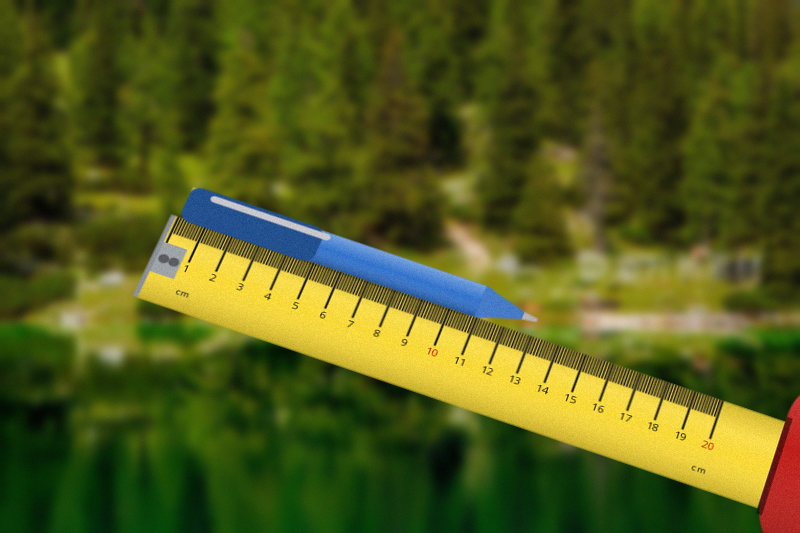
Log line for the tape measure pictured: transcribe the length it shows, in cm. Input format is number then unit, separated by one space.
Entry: 13 cm
